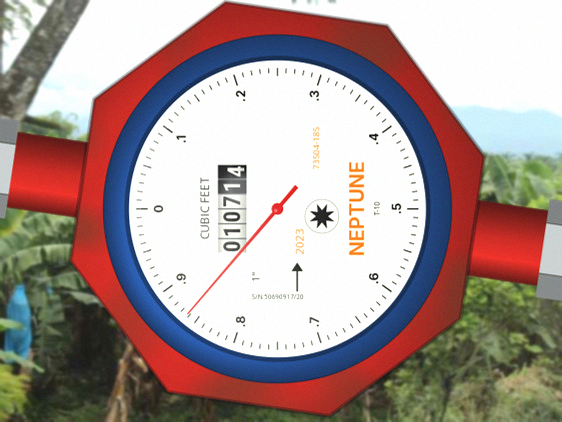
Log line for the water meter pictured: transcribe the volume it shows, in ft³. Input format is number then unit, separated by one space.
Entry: 10713.86 ft³
